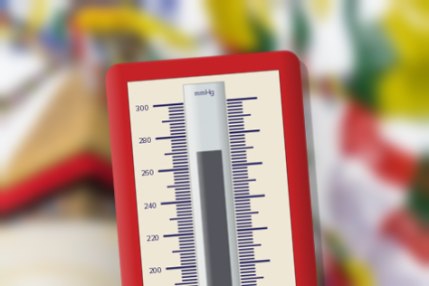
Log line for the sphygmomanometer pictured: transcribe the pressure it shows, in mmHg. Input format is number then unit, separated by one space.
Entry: 270 mmHg
